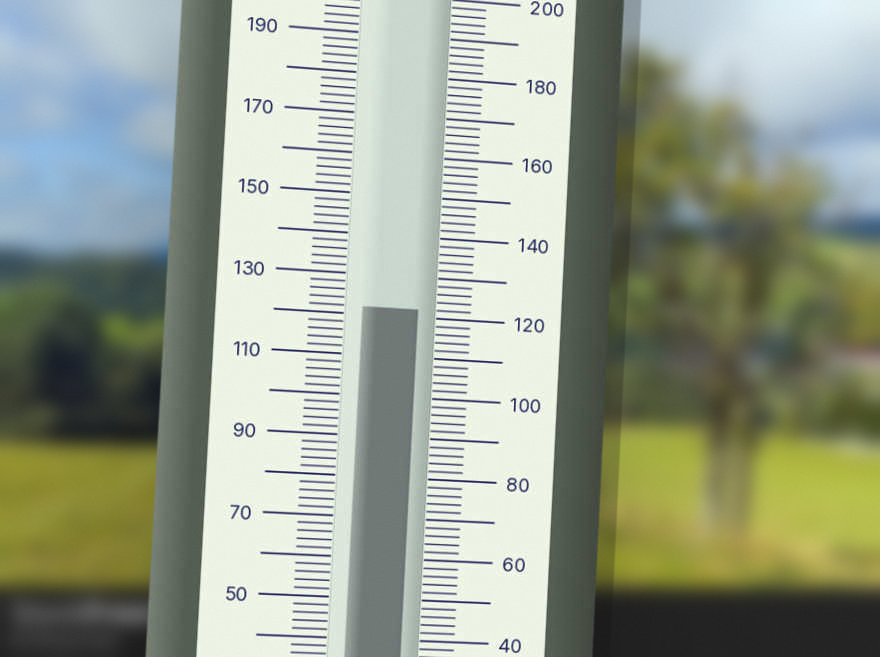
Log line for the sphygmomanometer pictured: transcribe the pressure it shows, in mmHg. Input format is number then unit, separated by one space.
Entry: 122 mmHg
